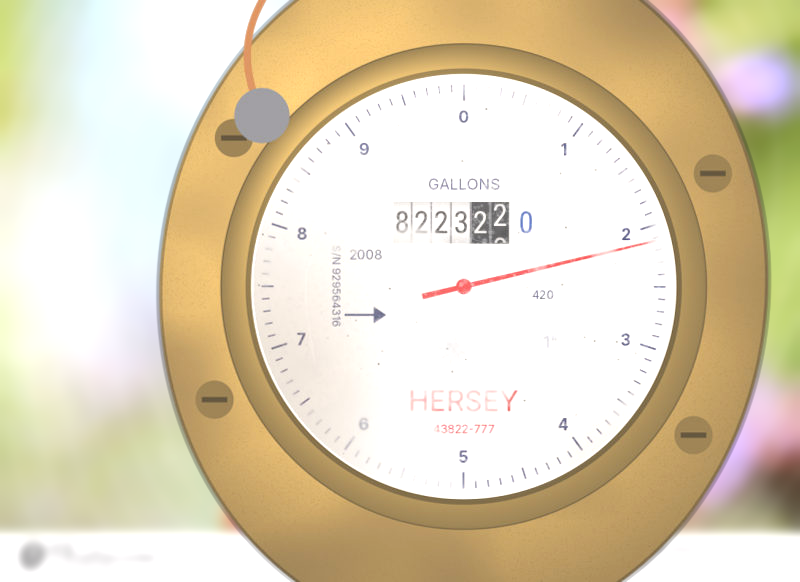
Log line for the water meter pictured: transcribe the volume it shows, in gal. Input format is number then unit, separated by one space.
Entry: 8223222.1 gal
